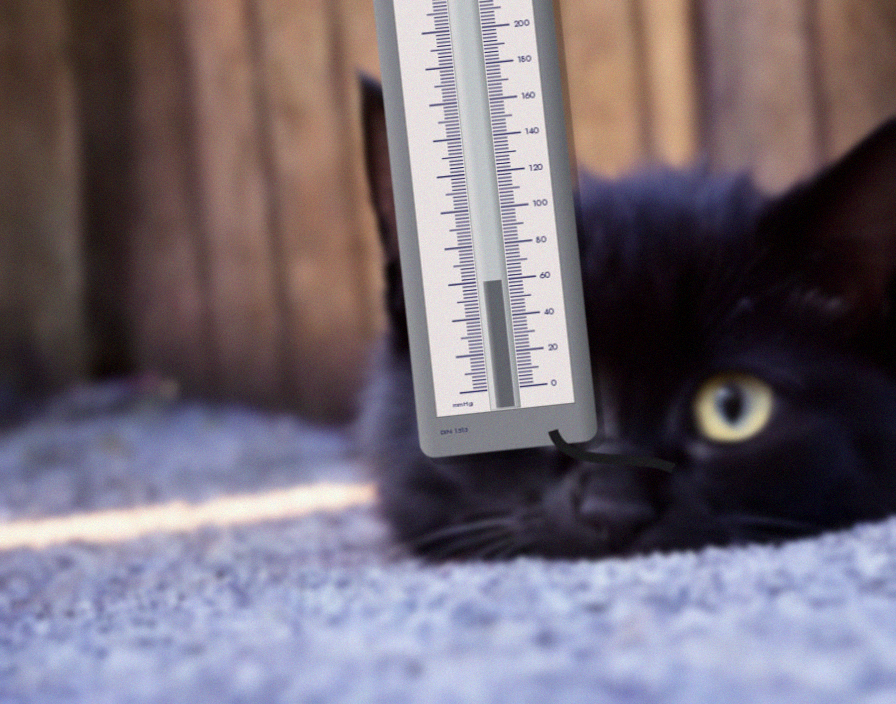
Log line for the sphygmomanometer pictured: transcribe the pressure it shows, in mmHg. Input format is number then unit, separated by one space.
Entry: 60 mmHg
